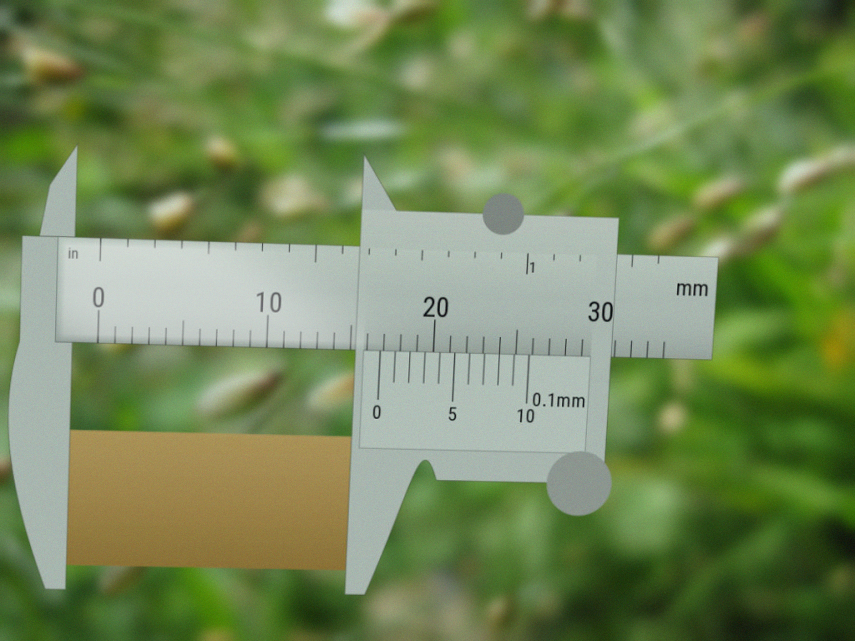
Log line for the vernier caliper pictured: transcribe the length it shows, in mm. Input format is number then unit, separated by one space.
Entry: 16.8 mm
